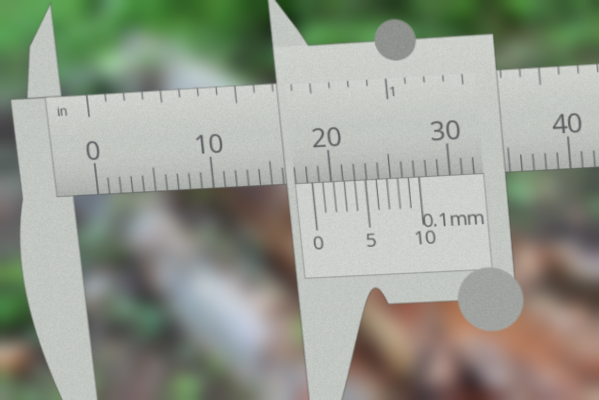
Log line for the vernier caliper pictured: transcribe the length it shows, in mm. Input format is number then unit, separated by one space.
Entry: 18.4 mm
